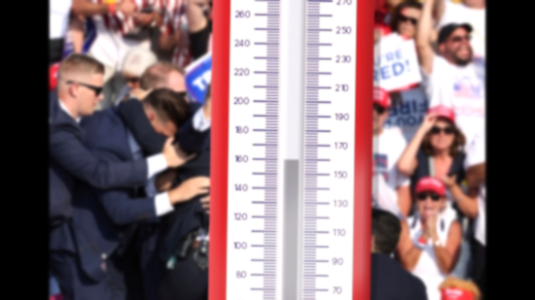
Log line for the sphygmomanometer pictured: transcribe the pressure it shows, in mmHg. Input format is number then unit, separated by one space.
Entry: 160 mmHg
